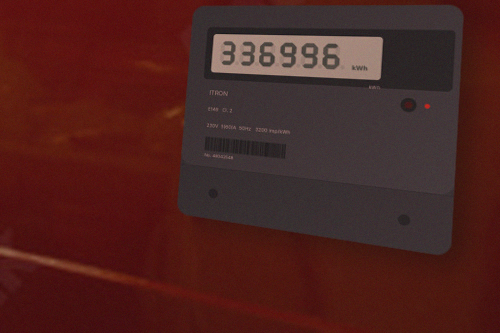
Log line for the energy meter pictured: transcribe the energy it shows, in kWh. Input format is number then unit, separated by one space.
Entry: 336996 kWh
